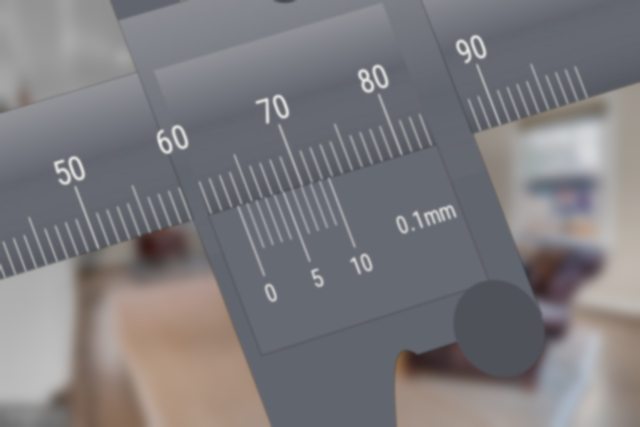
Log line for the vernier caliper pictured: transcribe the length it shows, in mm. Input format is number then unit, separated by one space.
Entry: 63.6 mm
